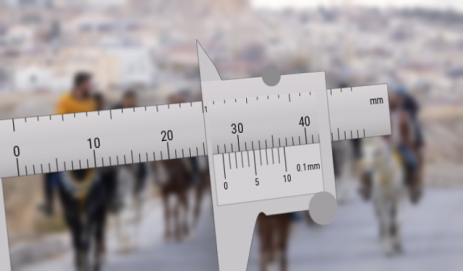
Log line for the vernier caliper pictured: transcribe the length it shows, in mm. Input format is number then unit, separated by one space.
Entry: 27.6 mm
